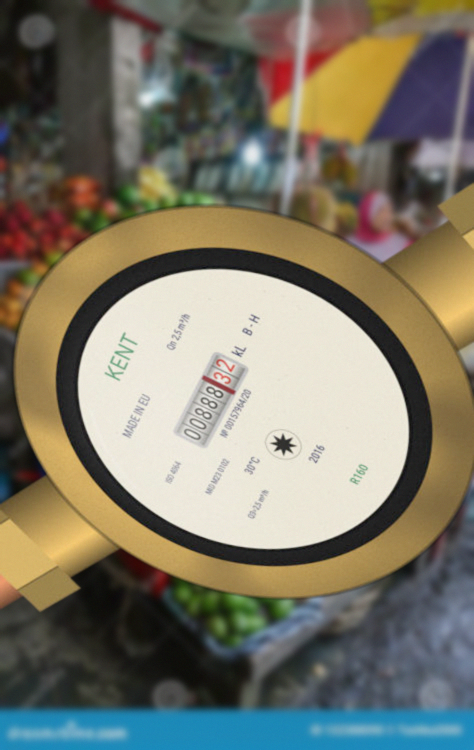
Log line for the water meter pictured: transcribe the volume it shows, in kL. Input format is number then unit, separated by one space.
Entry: 888.32 kL
